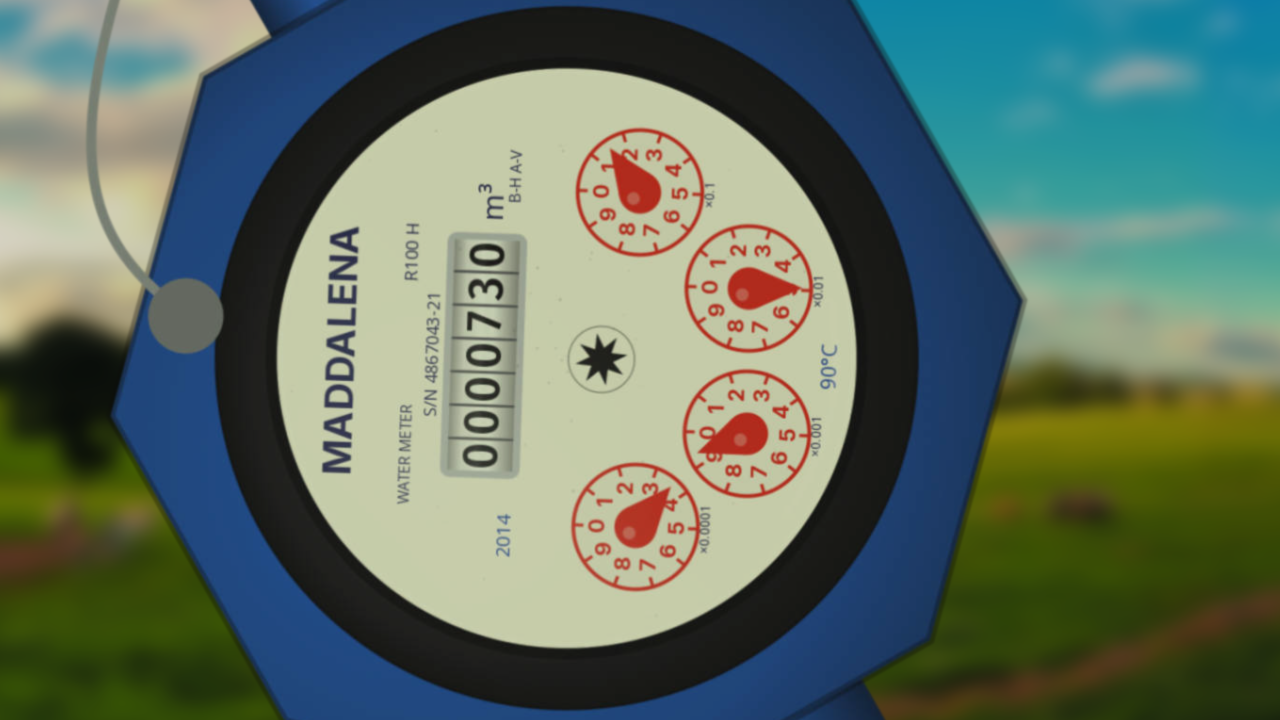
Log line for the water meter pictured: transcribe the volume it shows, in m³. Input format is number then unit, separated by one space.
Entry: 730.1493 m³
